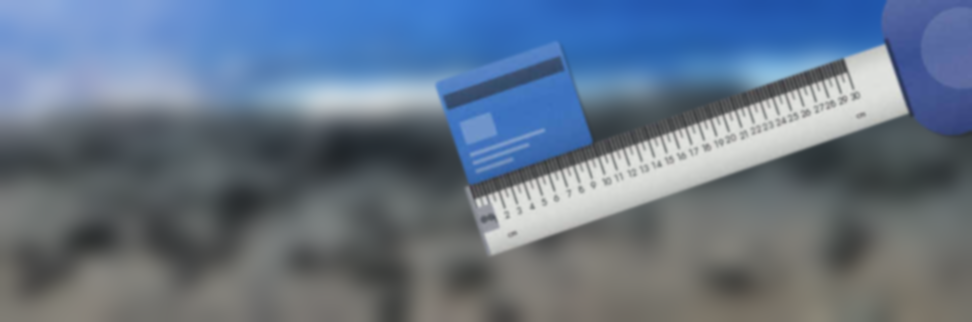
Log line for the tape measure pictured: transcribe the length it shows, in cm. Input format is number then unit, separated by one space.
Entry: 10 cm
